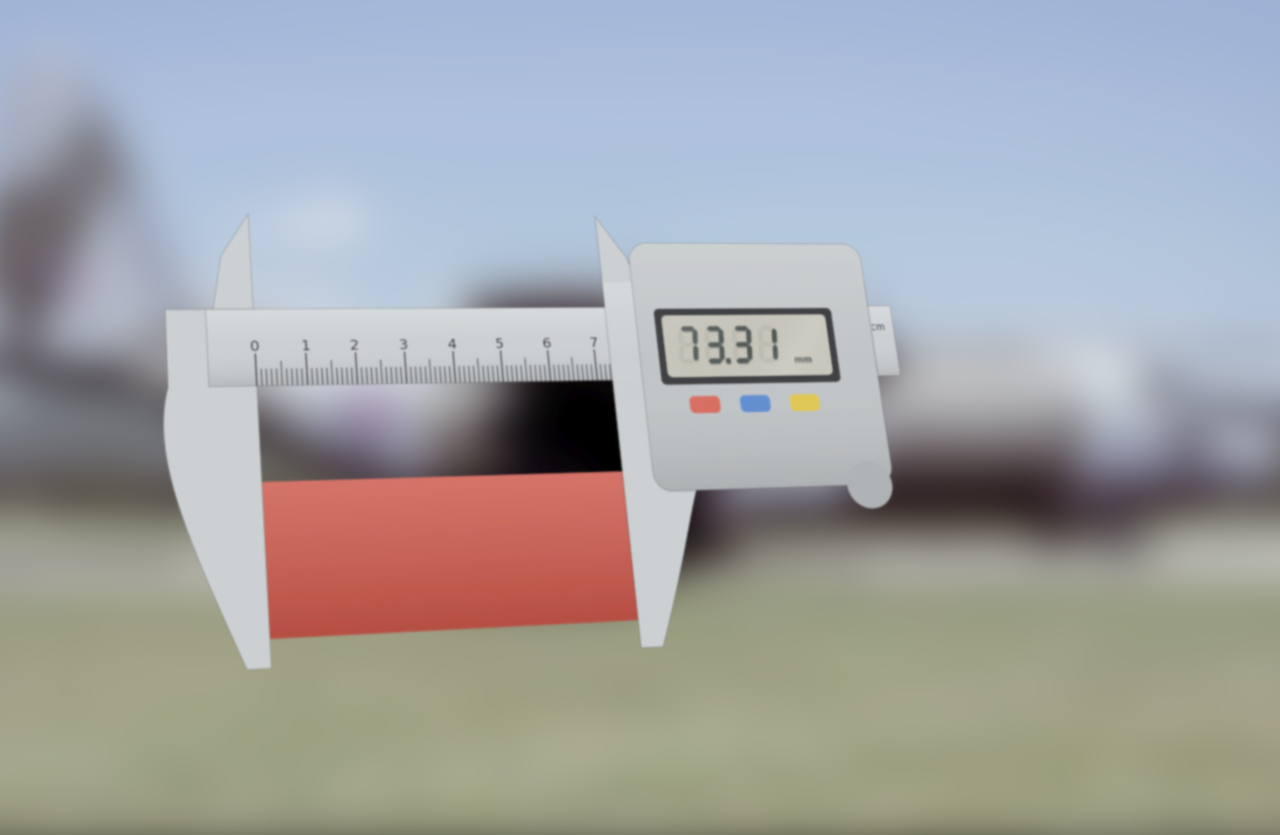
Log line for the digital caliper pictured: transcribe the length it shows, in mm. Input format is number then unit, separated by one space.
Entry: 73.31 mm
